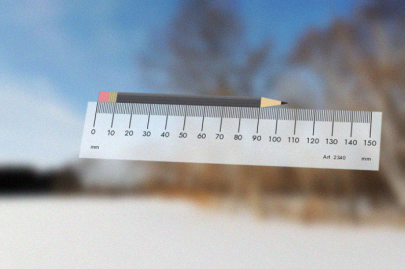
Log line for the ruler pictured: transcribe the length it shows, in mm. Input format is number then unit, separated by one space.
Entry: 105 mm
